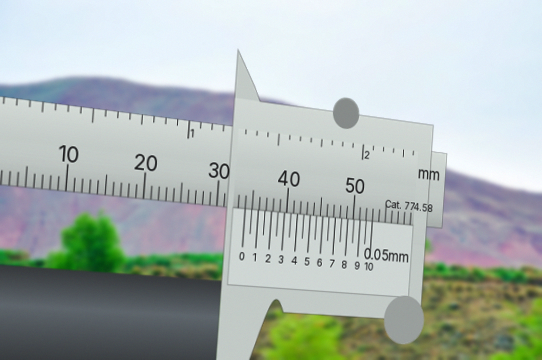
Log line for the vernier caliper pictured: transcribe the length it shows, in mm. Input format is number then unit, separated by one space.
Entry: 34.0 mm
